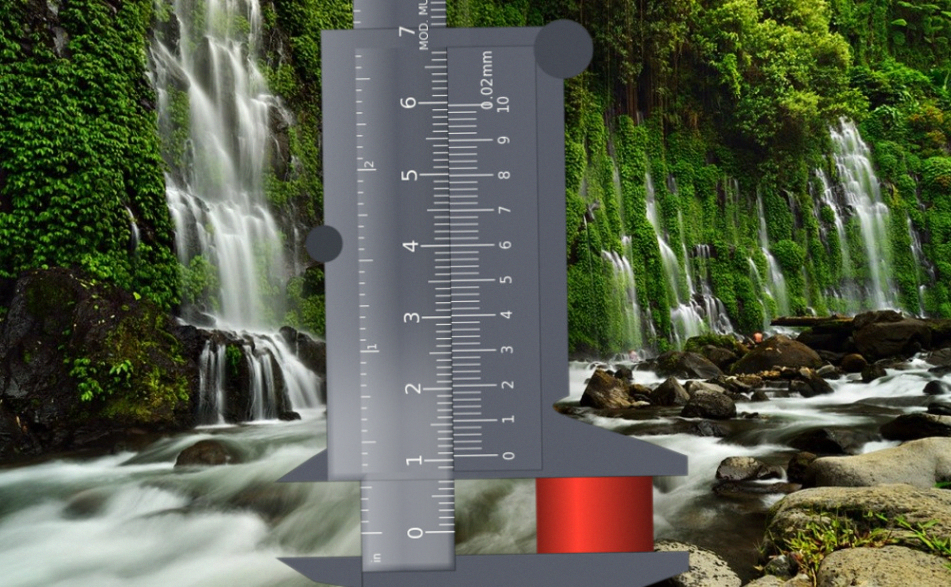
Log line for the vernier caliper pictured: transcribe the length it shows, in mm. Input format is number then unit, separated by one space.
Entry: 10.6 mm
